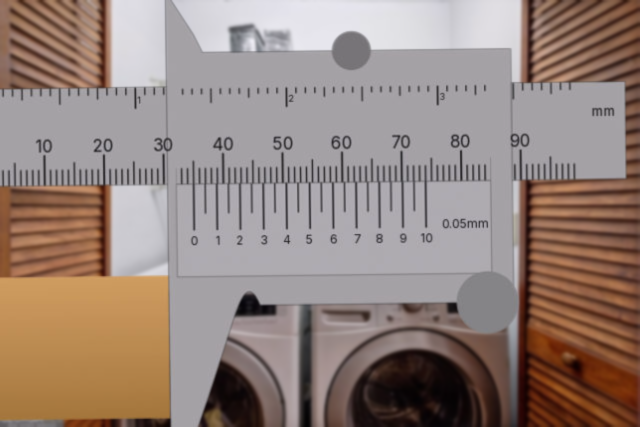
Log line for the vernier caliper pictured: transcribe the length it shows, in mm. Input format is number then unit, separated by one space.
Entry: 35.0 mm
